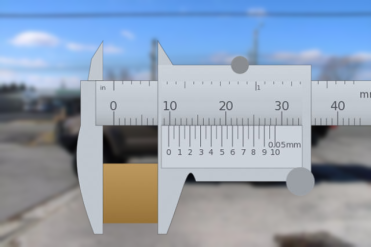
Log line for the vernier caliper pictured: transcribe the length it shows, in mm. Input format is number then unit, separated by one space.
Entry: 9.8 mm
